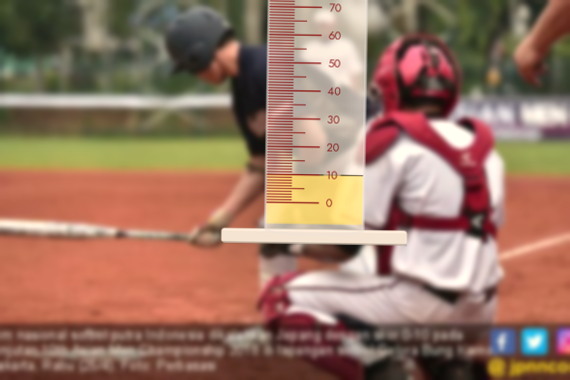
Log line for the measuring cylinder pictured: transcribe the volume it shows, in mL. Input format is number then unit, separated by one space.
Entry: 10 mL
